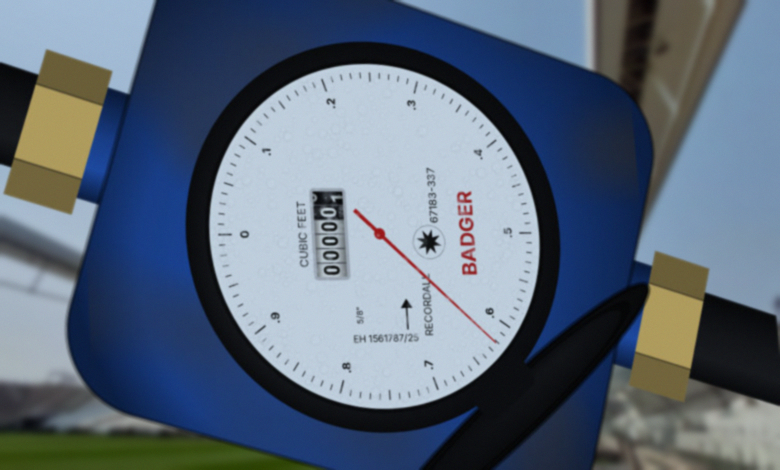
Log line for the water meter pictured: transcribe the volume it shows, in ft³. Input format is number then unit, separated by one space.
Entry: 0.62 ft³
